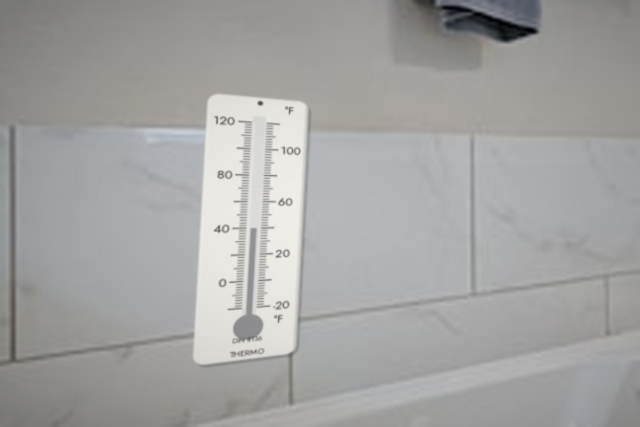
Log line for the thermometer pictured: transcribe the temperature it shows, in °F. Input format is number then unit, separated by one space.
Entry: 40 °F
